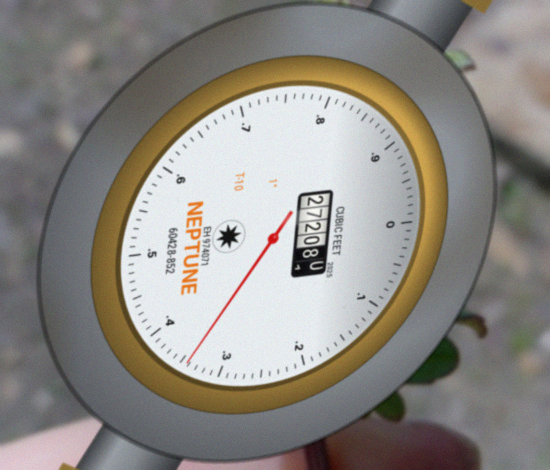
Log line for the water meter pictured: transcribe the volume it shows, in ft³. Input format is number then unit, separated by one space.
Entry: 272080.34 ft³
